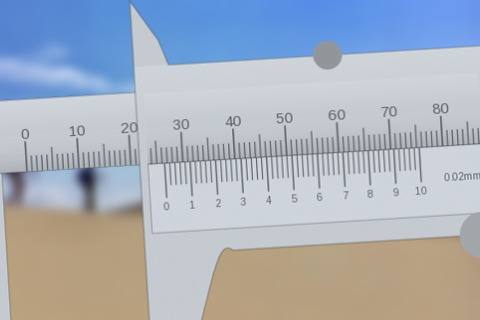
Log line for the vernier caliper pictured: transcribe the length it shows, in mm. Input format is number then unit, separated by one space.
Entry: 26.5 mm
